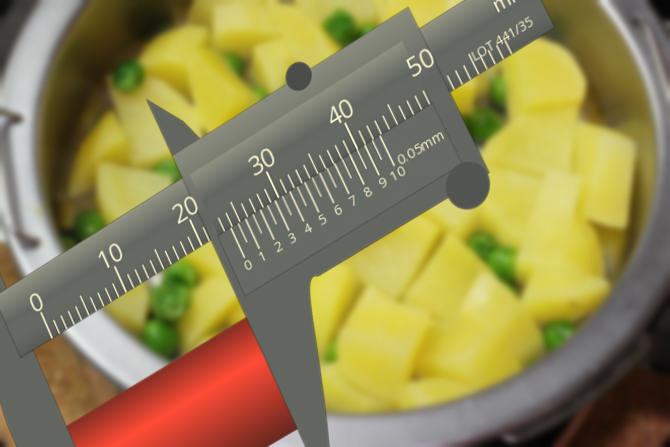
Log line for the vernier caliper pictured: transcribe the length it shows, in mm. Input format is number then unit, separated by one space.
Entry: 23.8 mm
